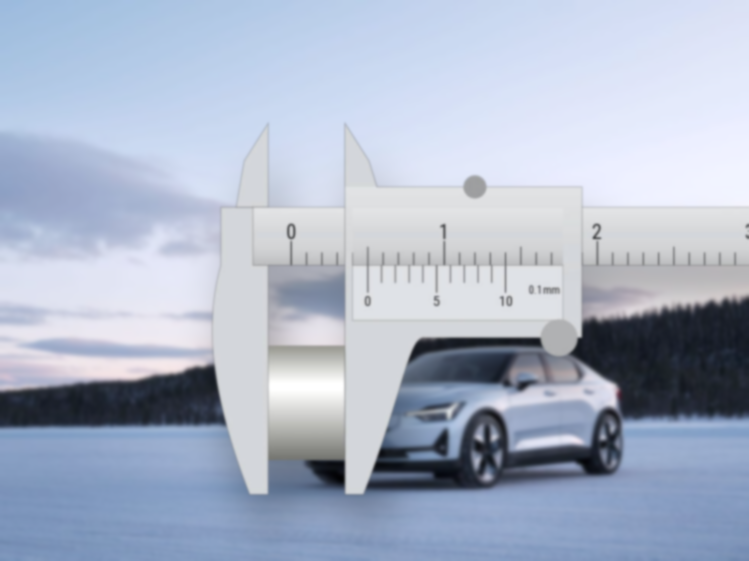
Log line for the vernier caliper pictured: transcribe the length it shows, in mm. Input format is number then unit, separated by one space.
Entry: 5.0 mm
